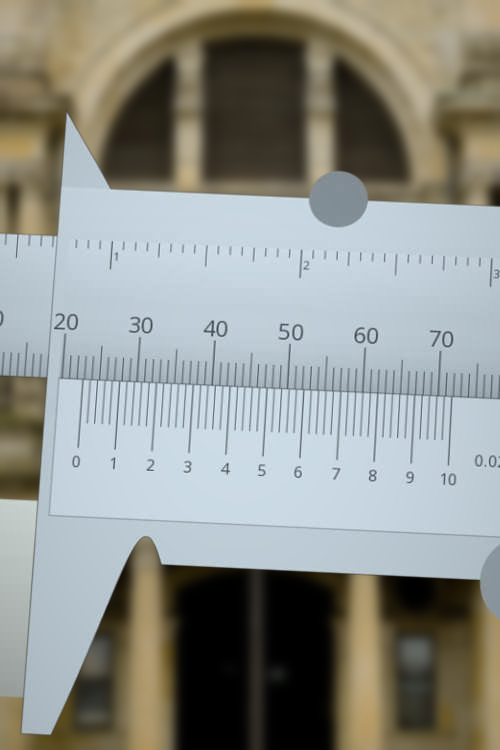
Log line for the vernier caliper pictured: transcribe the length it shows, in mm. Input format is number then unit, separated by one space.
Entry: 22.8 mm
